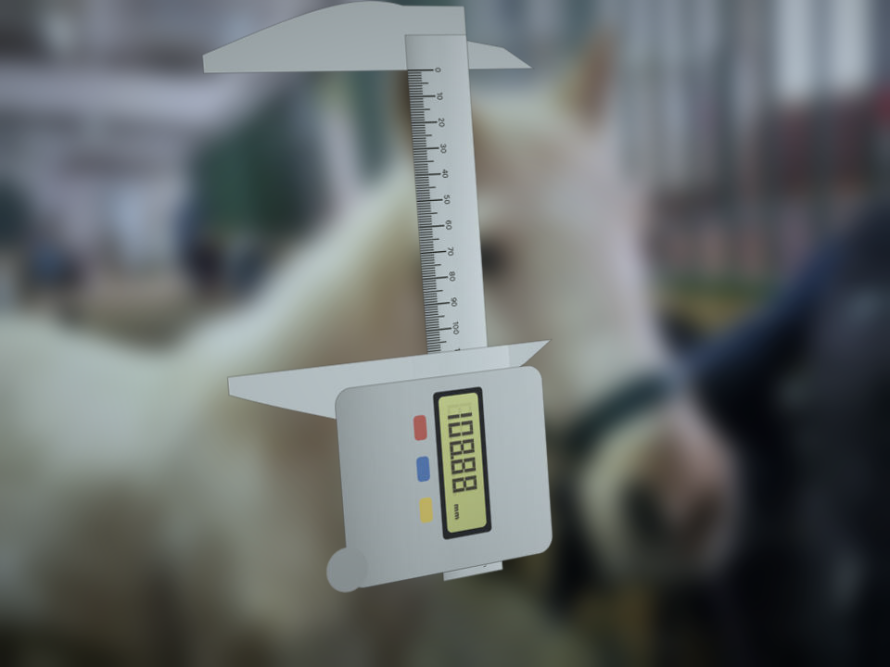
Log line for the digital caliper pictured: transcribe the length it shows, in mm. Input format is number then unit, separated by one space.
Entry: 108.88 mm
